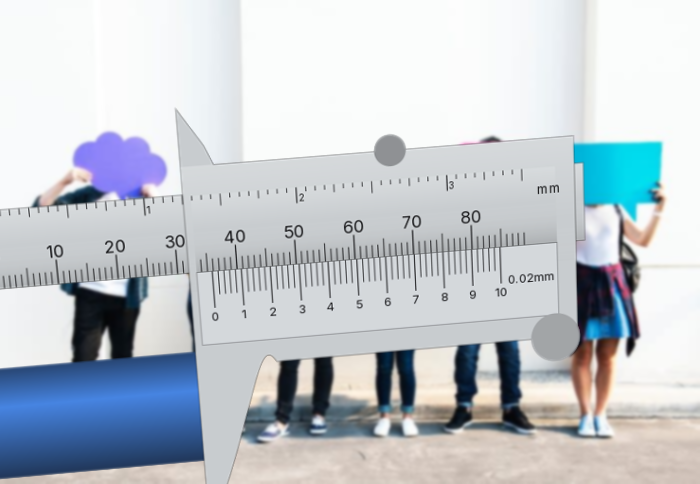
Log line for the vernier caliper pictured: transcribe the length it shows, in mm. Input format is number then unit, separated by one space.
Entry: 35.8 mm
